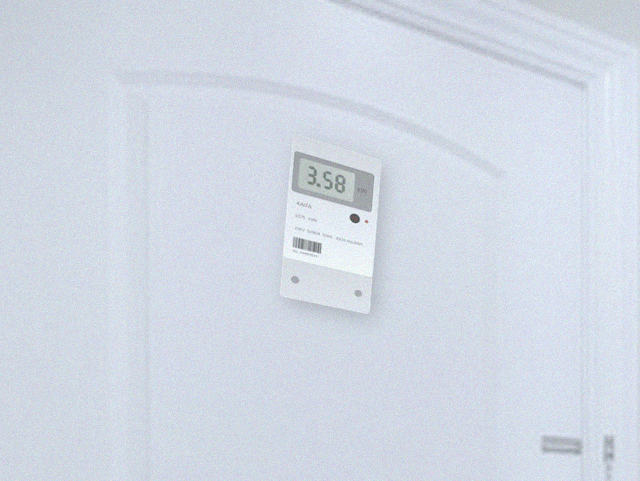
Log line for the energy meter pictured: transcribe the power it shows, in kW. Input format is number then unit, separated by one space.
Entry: 3.58 kW
